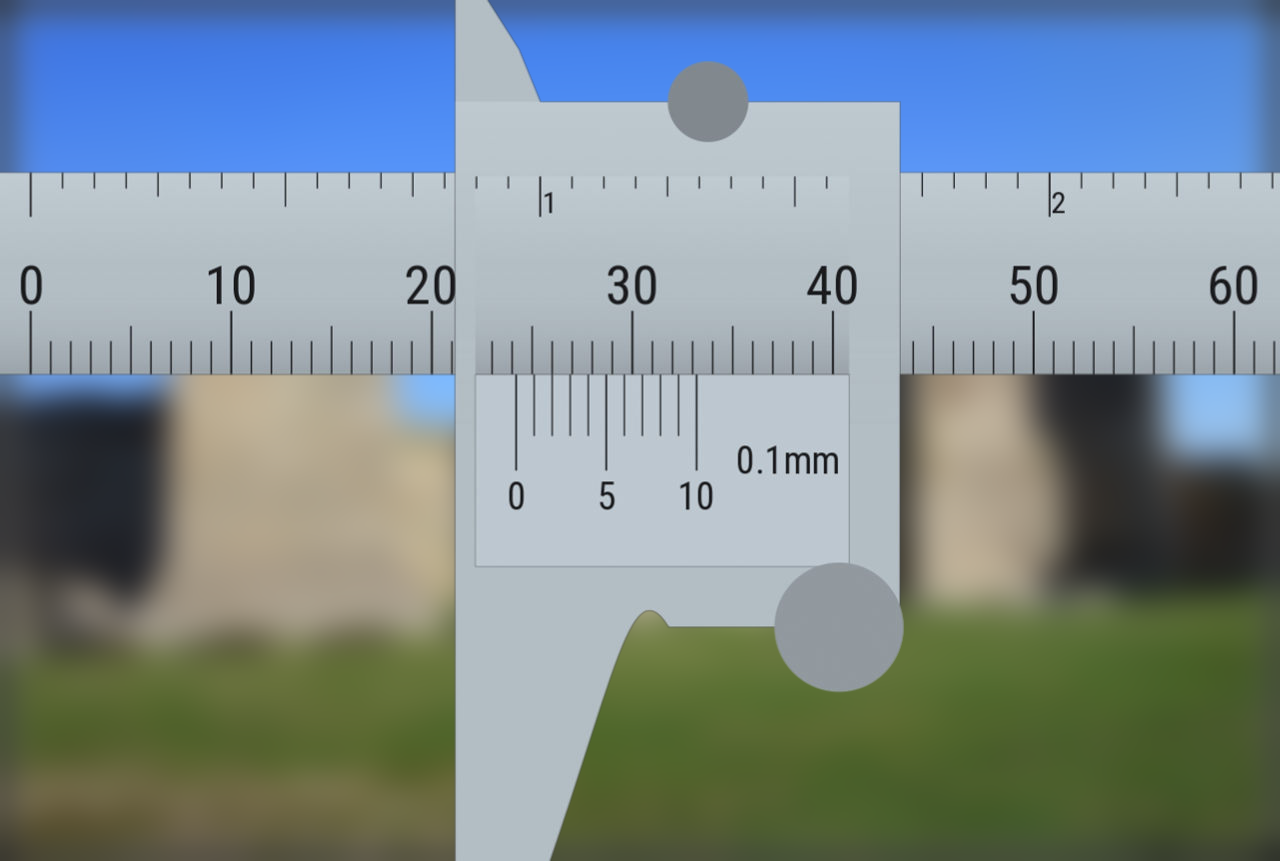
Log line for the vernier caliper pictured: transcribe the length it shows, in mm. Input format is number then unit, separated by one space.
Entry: 24.2 mm
